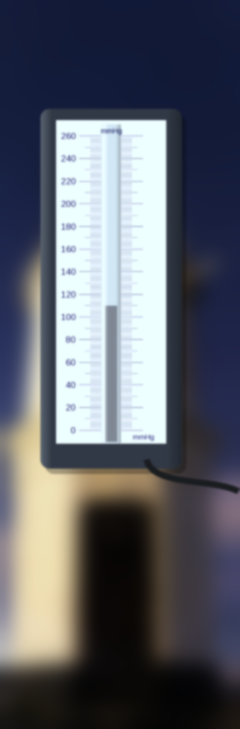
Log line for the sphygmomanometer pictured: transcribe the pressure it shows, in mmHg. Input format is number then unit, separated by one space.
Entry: 110 mmHg
